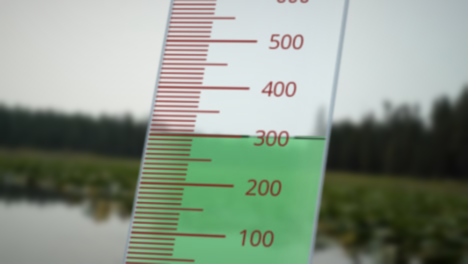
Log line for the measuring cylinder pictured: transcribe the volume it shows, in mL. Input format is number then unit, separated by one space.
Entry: 300 mL
